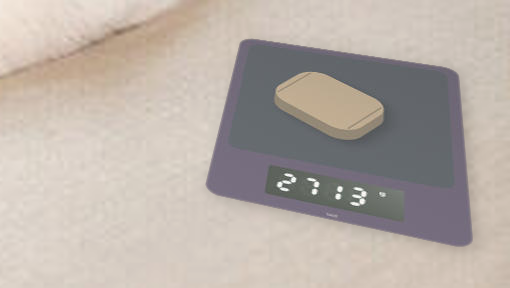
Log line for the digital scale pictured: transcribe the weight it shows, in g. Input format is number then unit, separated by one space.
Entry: 2713 g
